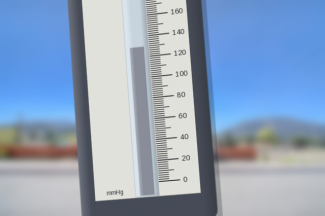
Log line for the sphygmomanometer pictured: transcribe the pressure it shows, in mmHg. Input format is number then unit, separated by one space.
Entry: 130 mmHg
